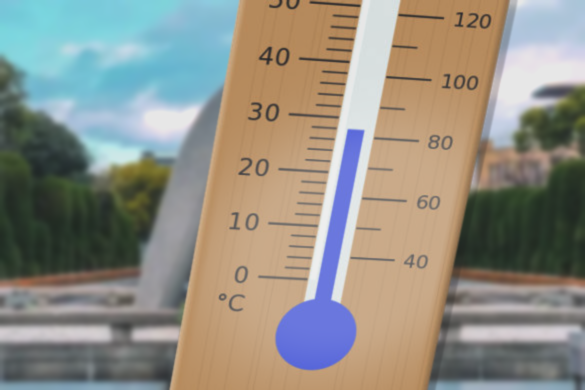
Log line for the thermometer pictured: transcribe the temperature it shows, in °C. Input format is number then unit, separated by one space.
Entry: 28 °C
